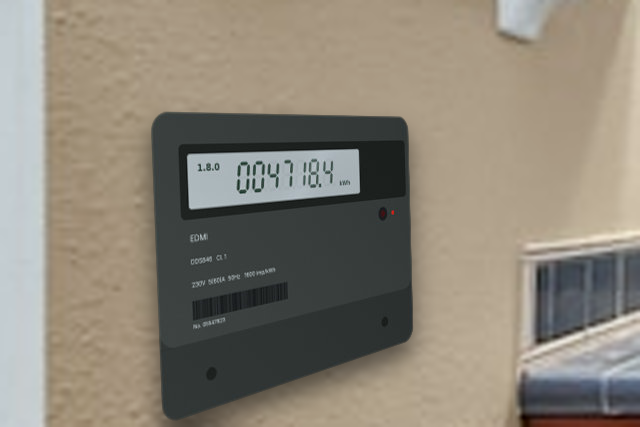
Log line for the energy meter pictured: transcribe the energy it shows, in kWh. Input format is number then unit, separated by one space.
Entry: 4718.4 kWh
